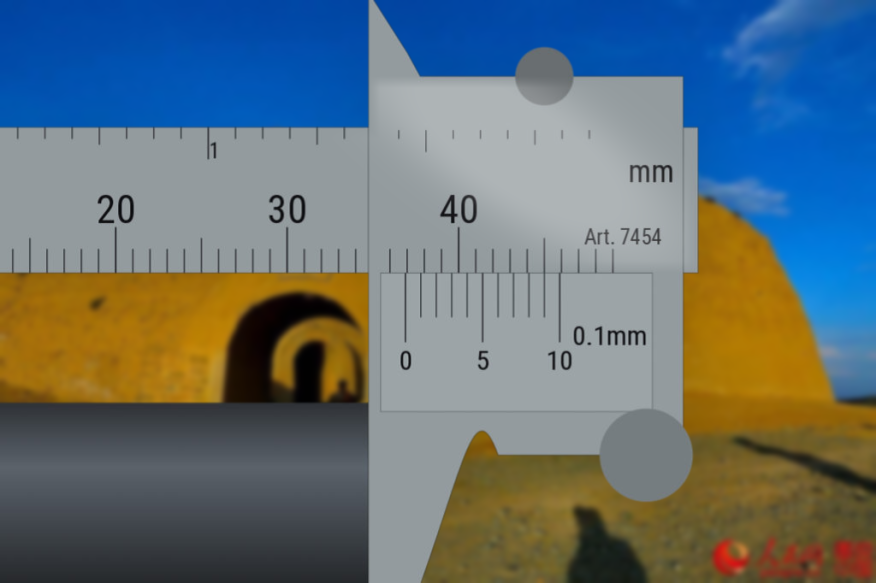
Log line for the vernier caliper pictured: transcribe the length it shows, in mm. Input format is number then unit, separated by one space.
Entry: 36.9 mm
